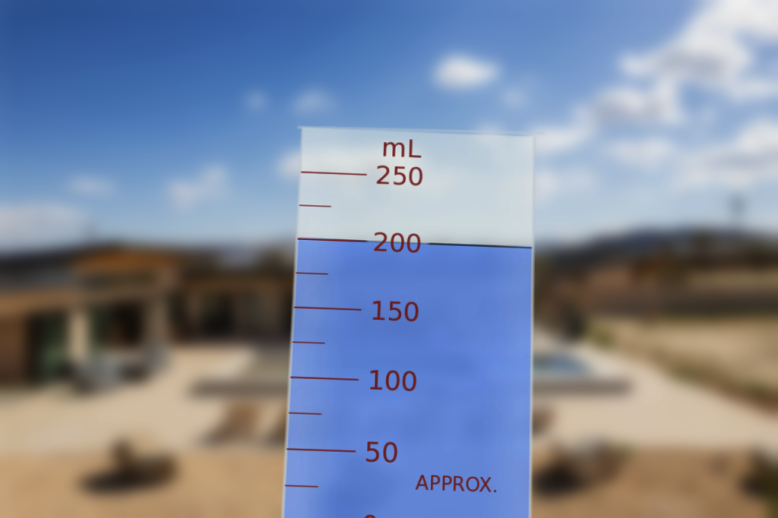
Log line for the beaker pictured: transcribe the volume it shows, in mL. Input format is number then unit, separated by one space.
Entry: 200 mL
